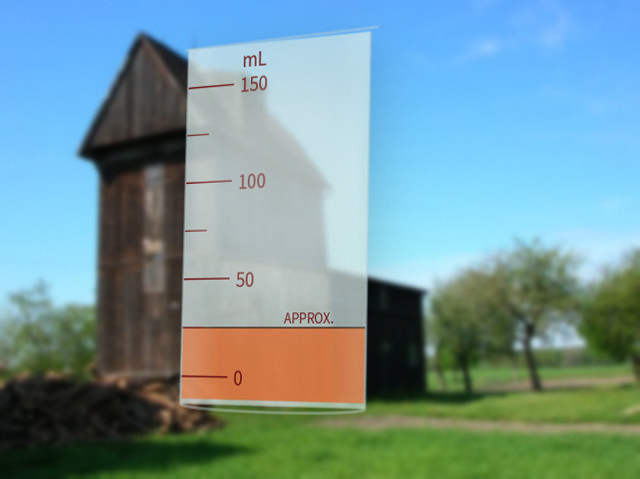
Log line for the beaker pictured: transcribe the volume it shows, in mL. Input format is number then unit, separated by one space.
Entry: 25 mL
